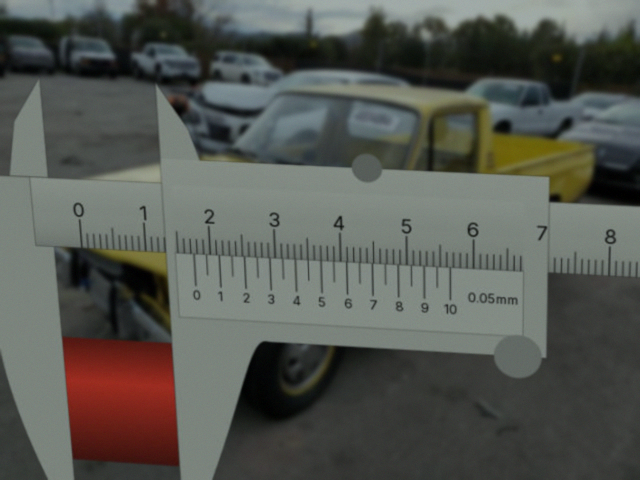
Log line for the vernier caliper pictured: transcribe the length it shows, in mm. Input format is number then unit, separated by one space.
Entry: 17.5 mm
